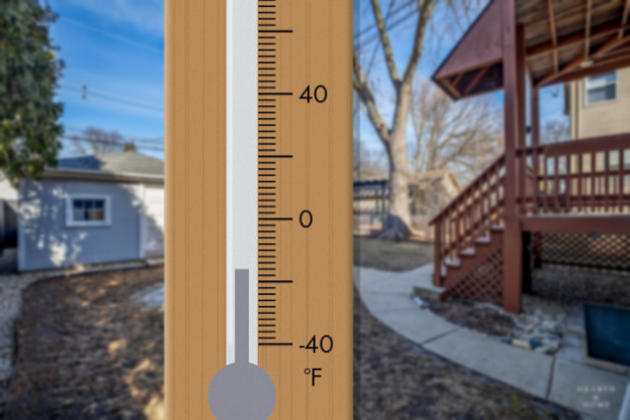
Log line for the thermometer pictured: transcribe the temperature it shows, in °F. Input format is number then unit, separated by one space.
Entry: -16 °F
